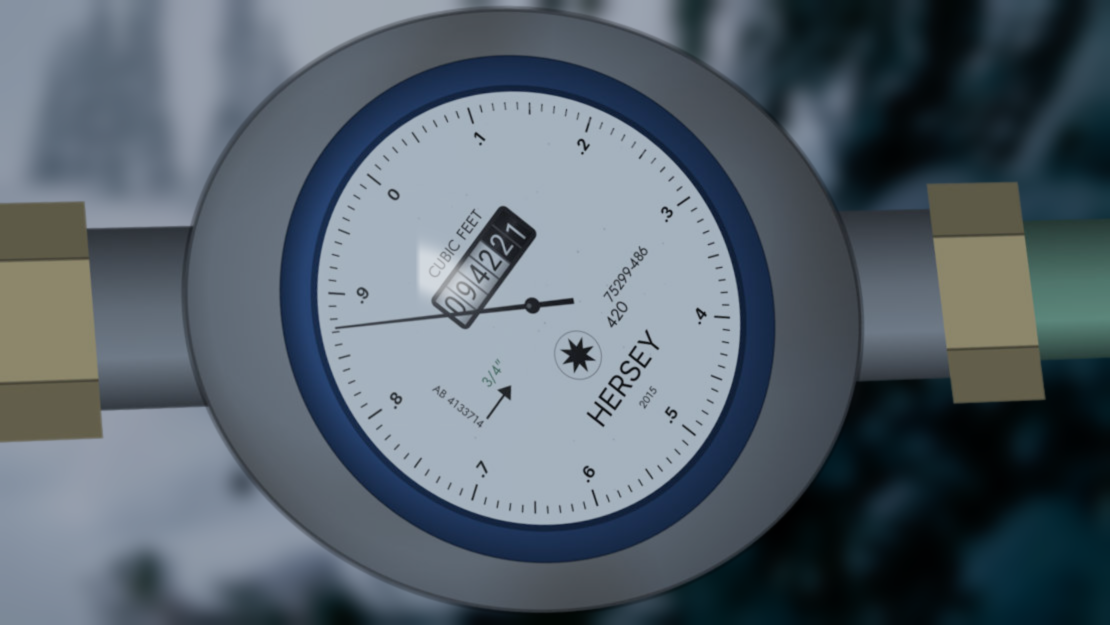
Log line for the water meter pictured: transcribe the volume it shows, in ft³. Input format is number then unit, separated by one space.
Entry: 94220.87 ft³
